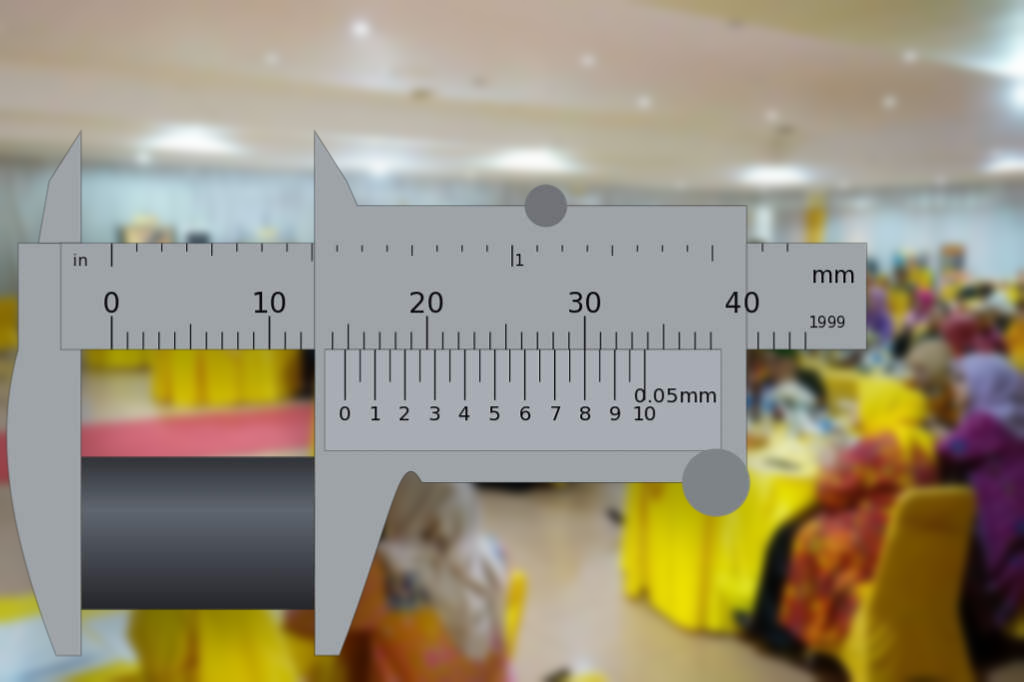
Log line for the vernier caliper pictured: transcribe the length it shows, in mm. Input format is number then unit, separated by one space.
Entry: 14.8 mm
